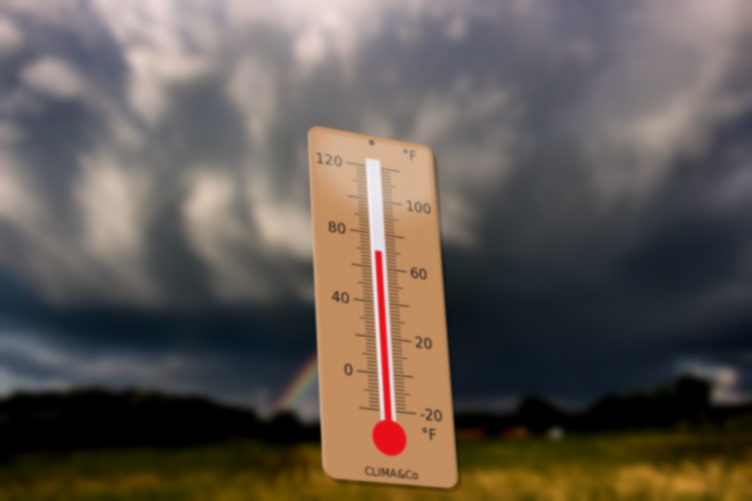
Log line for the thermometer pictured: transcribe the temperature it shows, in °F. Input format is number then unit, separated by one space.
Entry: 70 °F
